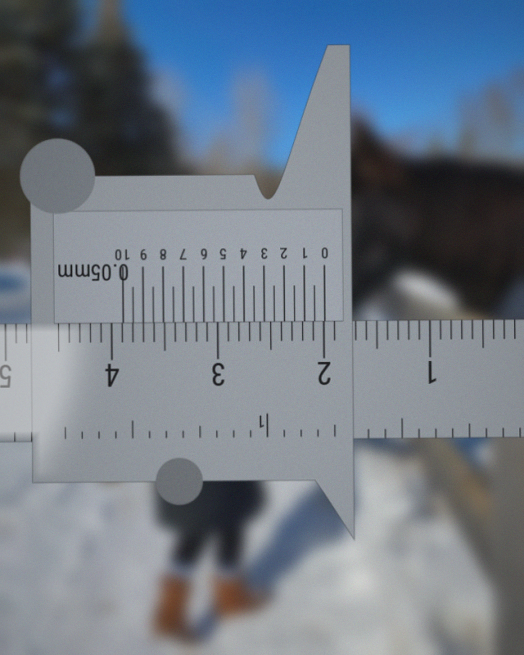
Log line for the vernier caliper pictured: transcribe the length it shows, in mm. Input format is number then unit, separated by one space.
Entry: 19.9 mm
